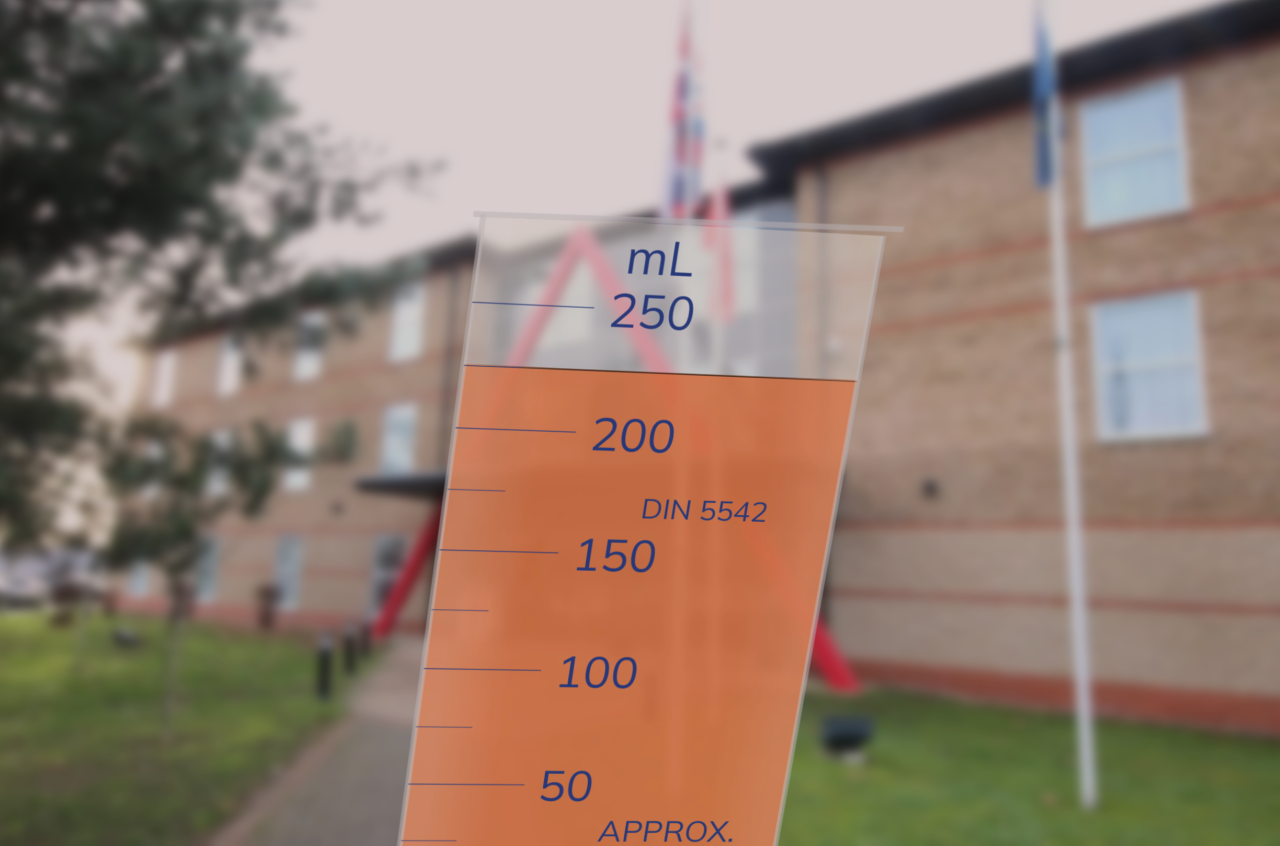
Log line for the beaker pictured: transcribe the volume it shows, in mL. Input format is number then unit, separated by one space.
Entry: 225 mL
